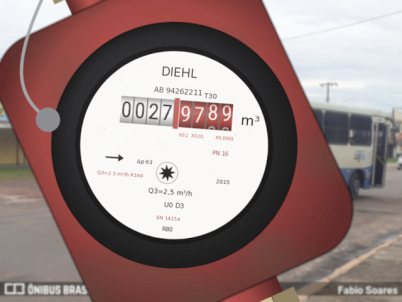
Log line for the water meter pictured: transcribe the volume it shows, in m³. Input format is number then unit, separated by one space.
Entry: 27.9789 m³
